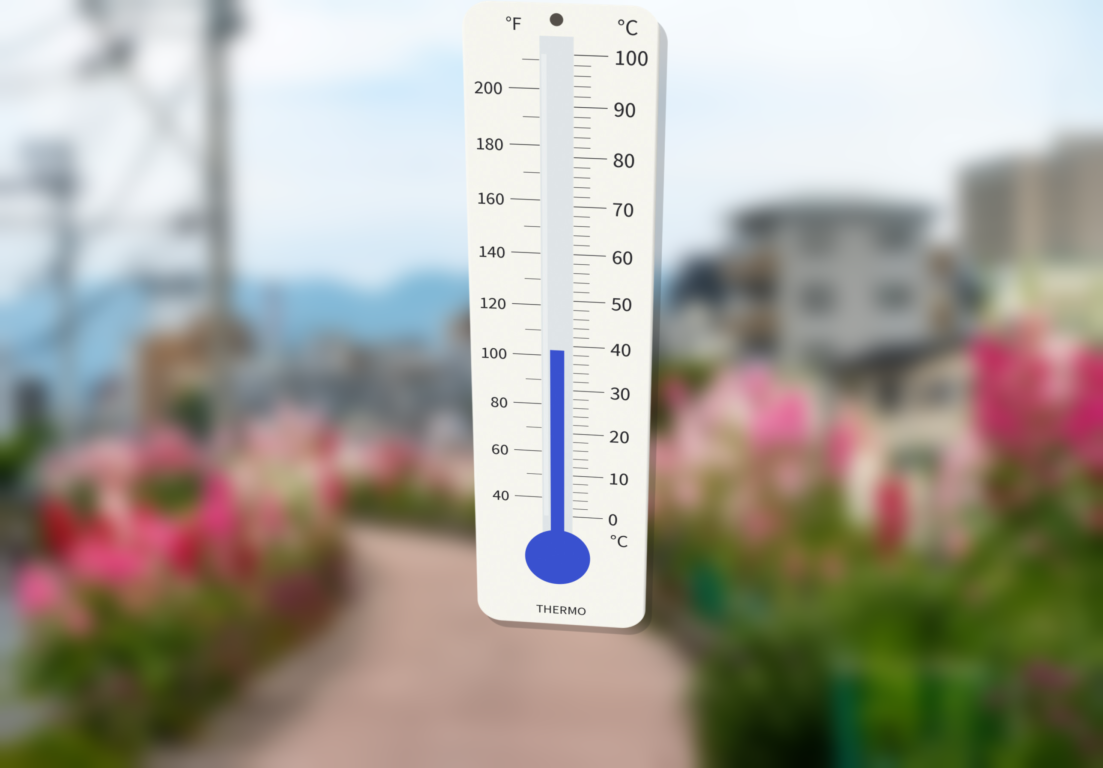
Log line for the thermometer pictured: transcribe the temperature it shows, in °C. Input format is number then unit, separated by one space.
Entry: 39 °C
